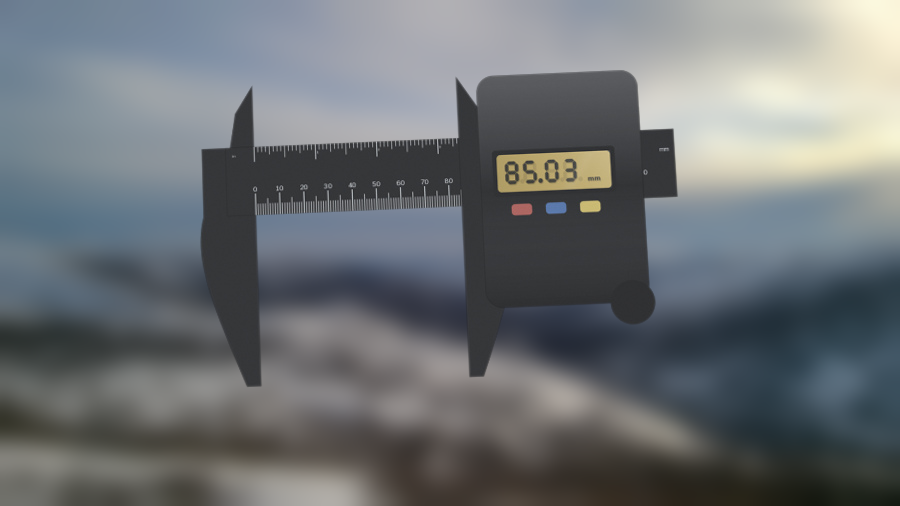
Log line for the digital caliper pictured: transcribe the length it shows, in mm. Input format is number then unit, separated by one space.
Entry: 85.03 mm
